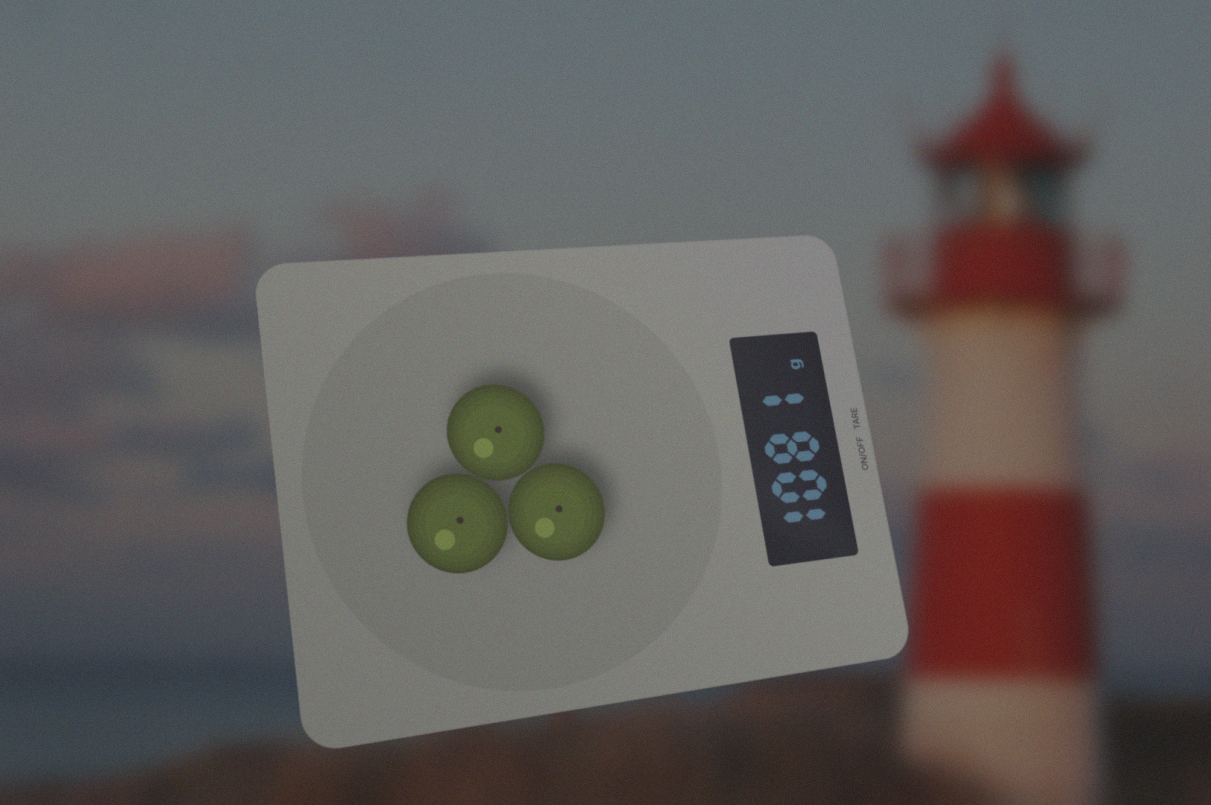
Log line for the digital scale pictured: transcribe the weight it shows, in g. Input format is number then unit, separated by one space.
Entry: 1081 g
